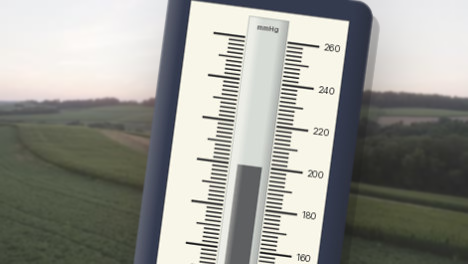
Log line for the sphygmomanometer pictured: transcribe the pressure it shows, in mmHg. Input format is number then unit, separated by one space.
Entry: 200 mmHg
